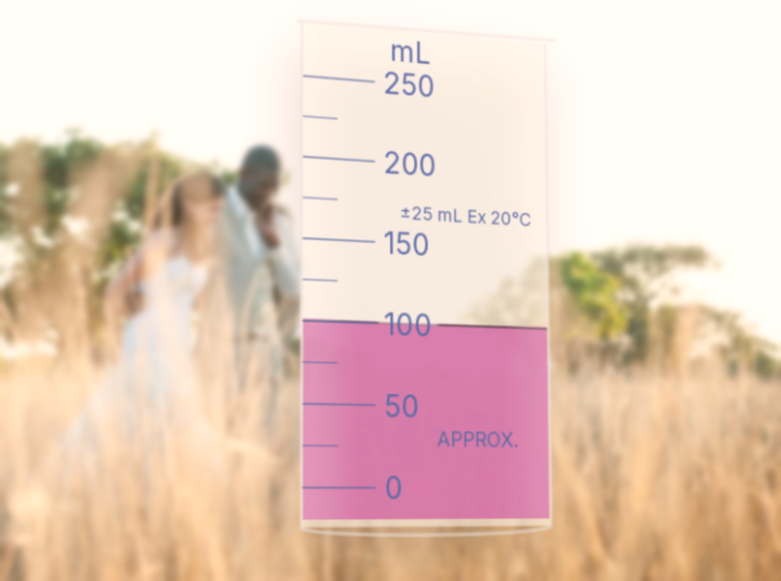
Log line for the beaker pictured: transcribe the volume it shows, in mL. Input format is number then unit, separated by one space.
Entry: 100 mL
